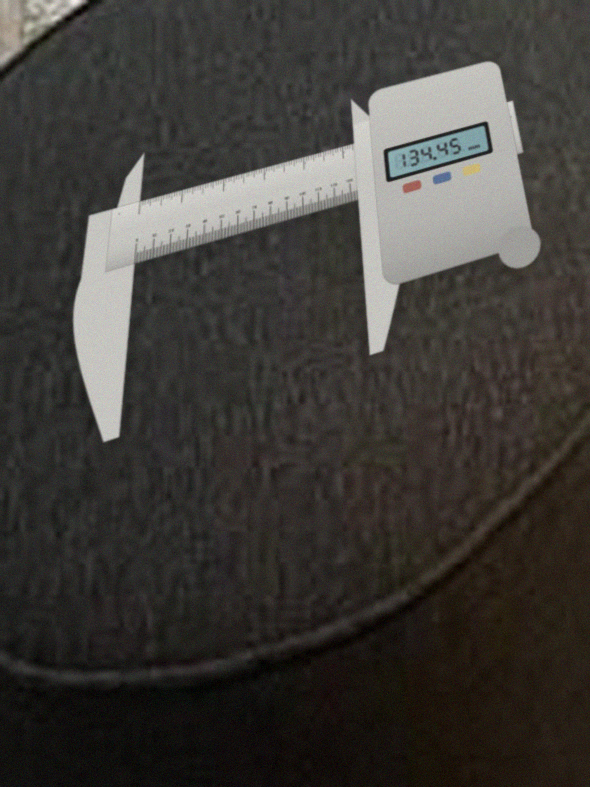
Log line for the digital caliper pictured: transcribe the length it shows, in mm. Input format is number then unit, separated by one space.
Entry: 134.45 mm
